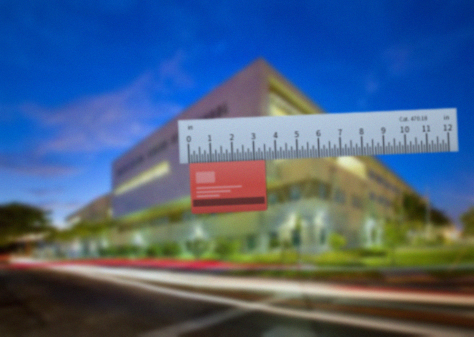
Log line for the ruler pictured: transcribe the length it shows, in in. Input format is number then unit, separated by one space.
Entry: 3.5 in
